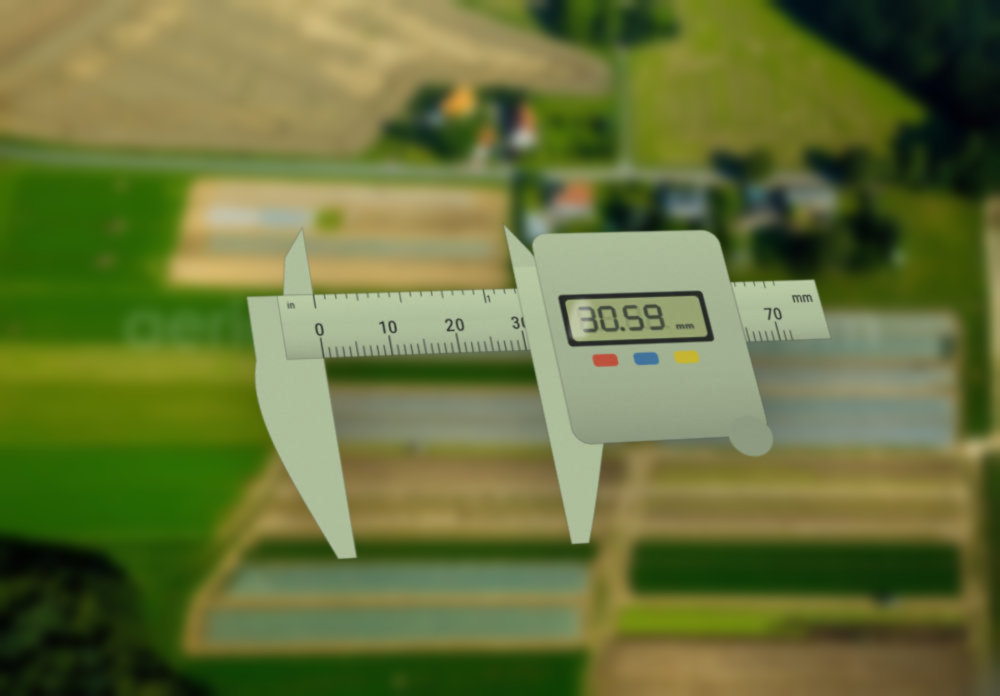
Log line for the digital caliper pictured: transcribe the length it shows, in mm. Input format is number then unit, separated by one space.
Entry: 30.59 mm
